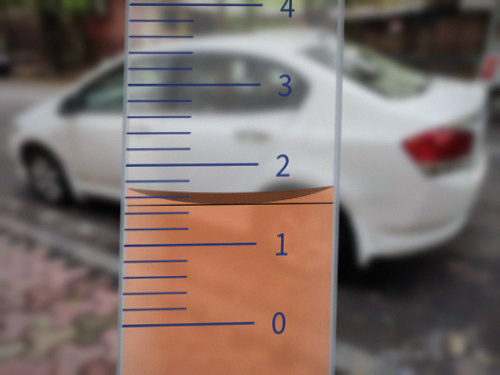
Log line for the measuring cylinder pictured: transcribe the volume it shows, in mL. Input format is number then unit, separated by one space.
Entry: 1.5 mL
